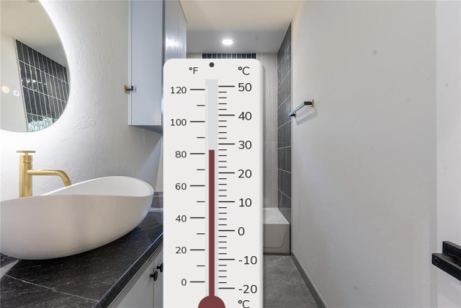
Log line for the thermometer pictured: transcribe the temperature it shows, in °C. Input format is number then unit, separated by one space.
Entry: 28 °C
